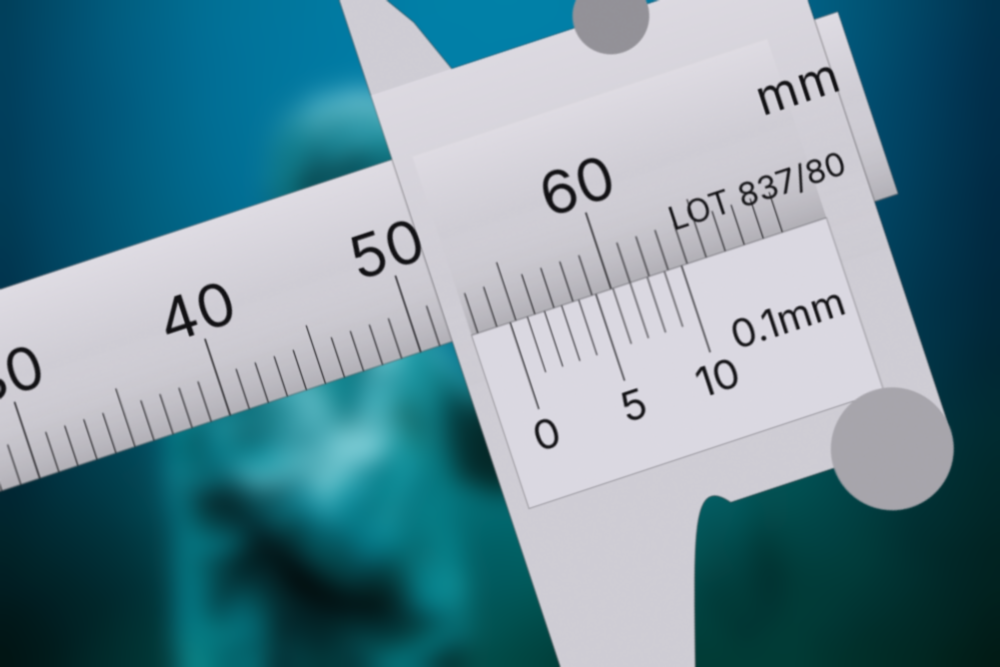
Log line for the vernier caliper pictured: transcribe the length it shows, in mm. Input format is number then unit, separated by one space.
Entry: 54.7 mm
